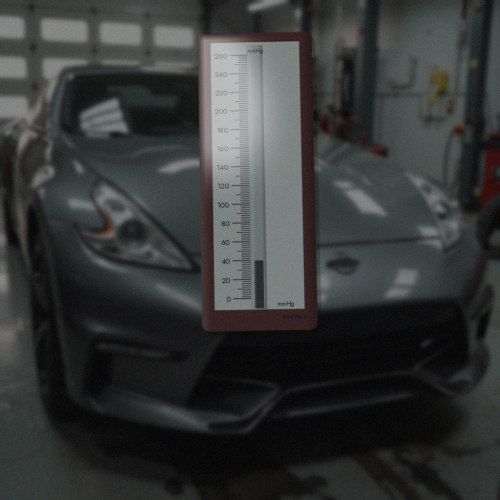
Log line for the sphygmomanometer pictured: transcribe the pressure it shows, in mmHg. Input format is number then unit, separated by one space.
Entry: 40 mmHg
